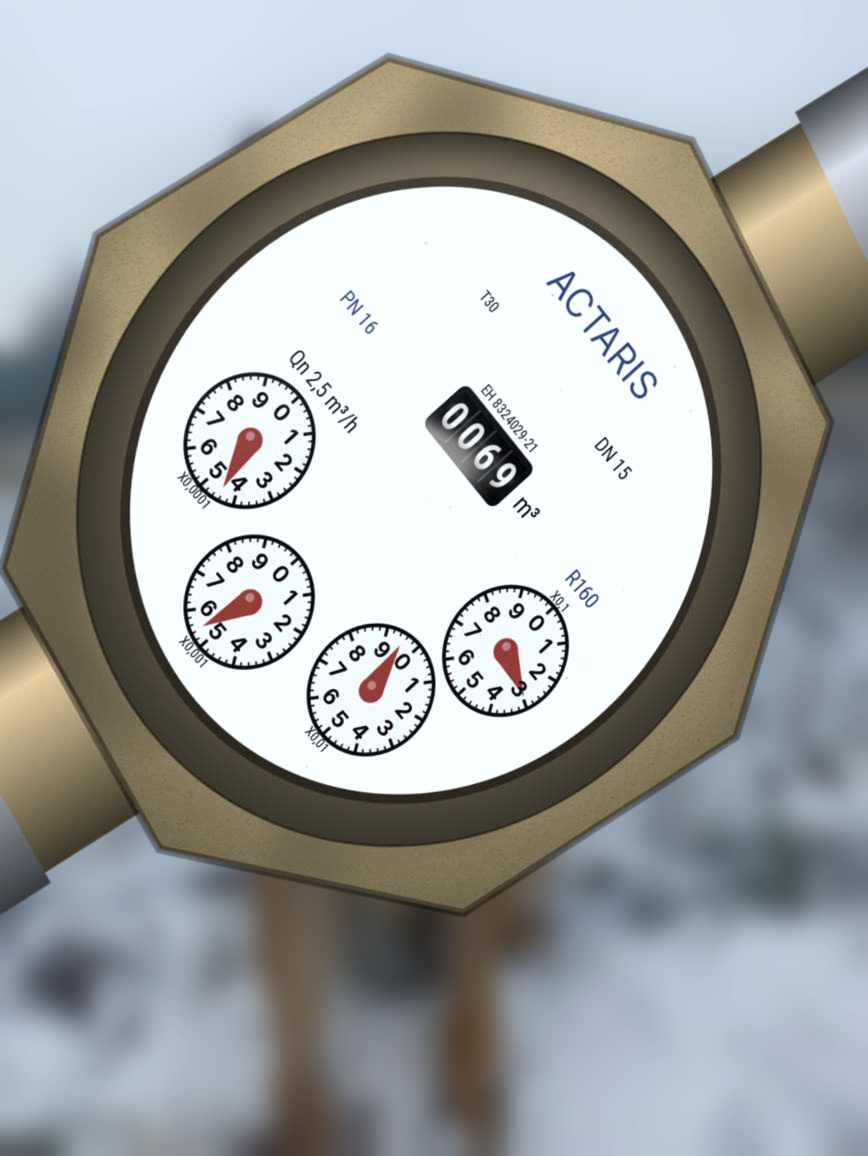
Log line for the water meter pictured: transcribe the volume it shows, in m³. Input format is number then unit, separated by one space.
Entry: 69.2954 m³
